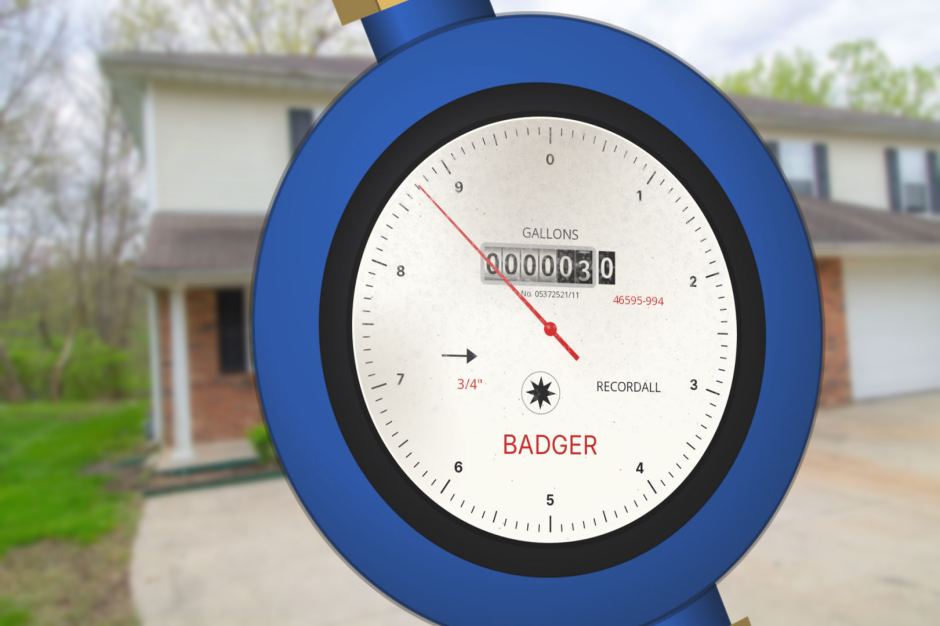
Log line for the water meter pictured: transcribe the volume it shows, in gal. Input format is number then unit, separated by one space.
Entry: 28.7 gal
